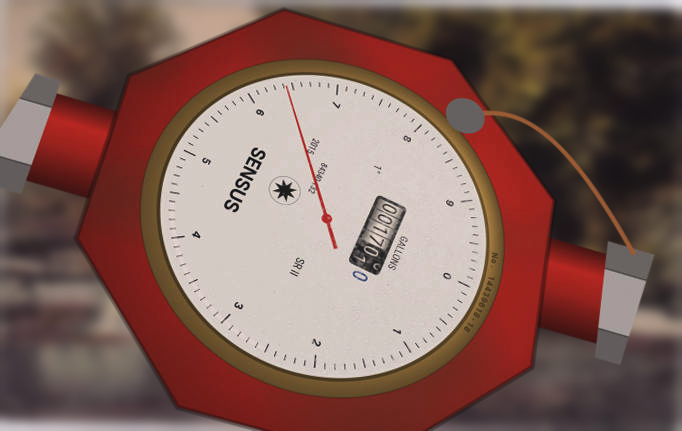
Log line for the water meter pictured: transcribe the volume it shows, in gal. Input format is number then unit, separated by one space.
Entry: 17006.4 gal
